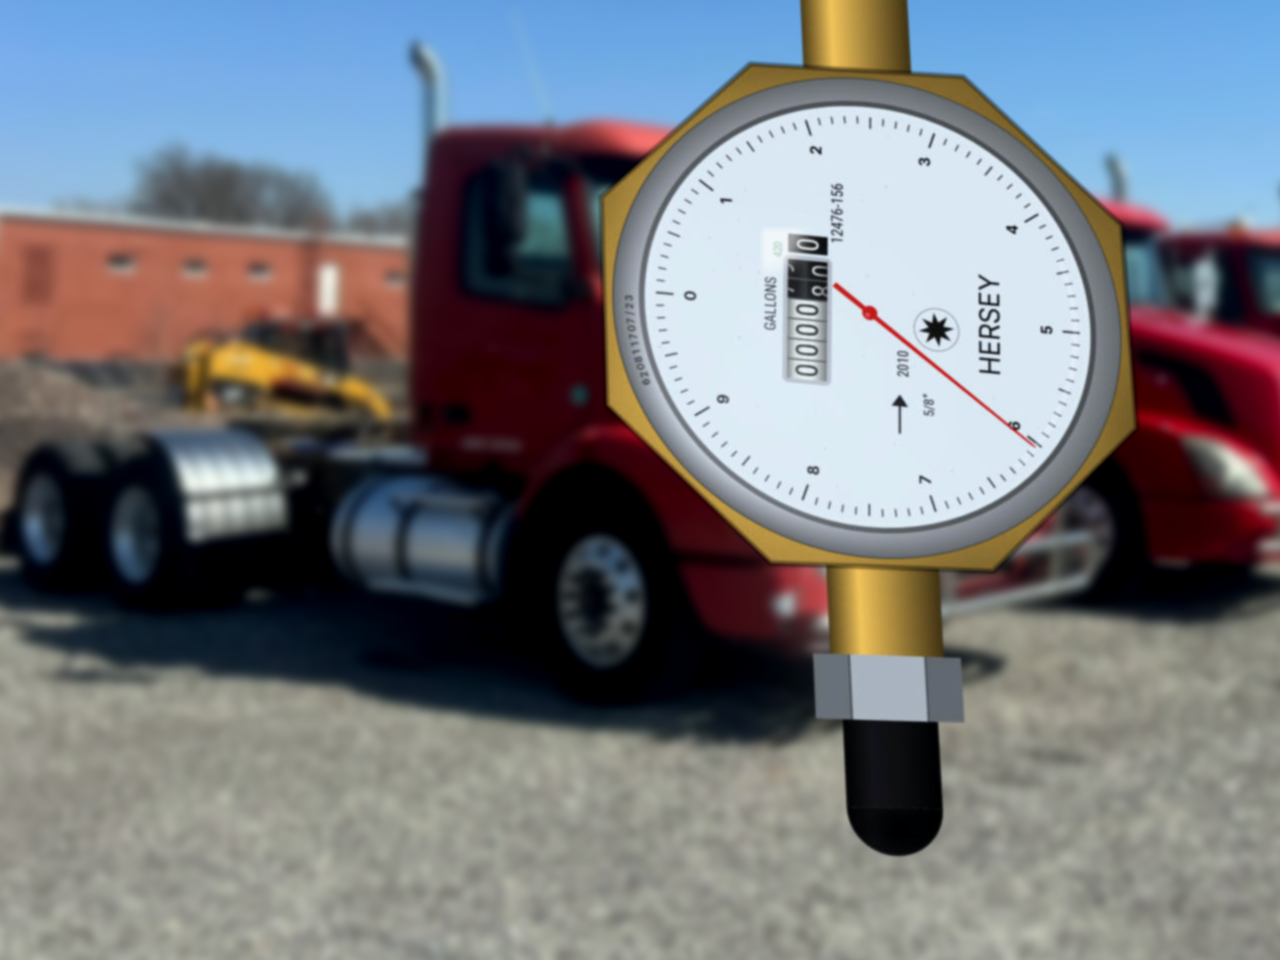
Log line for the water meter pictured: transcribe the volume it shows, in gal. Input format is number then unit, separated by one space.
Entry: 796.0 gal
